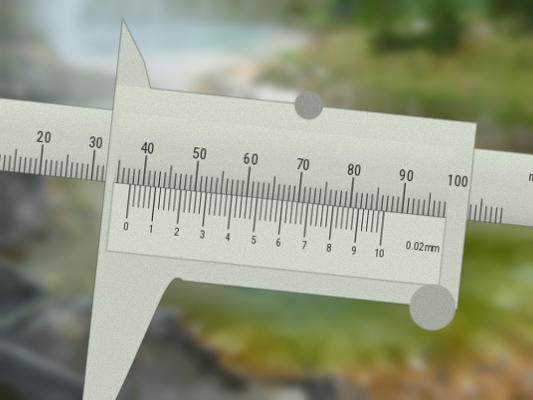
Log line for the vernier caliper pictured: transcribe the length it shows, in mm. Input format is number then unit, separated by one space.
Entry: 37.5 mm
